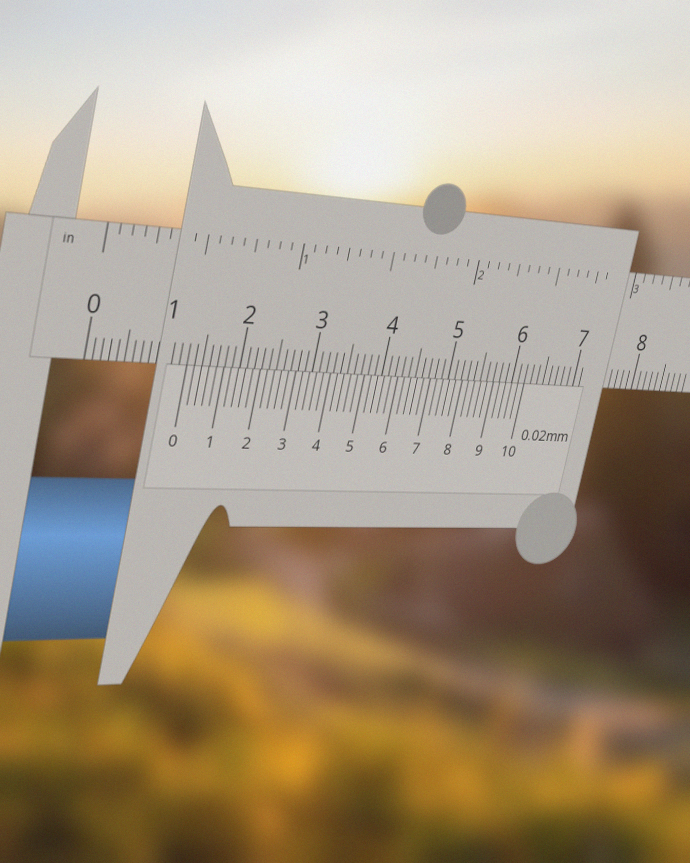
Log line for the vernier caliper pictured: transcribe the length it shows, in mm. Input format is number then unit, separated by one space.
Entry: 13.0 mm
